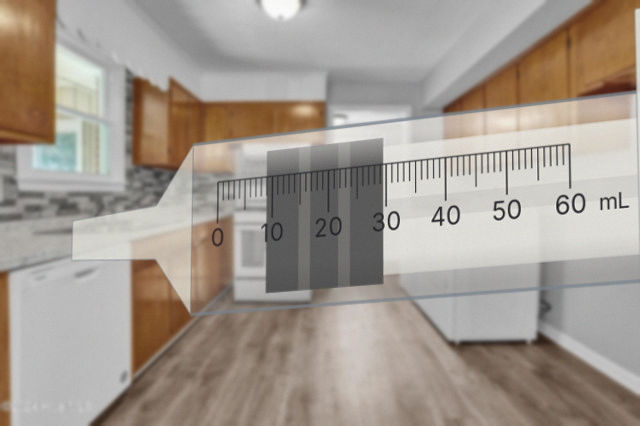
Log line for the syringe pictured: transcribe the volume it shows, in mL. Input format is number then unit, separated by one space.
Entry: 9 mL
